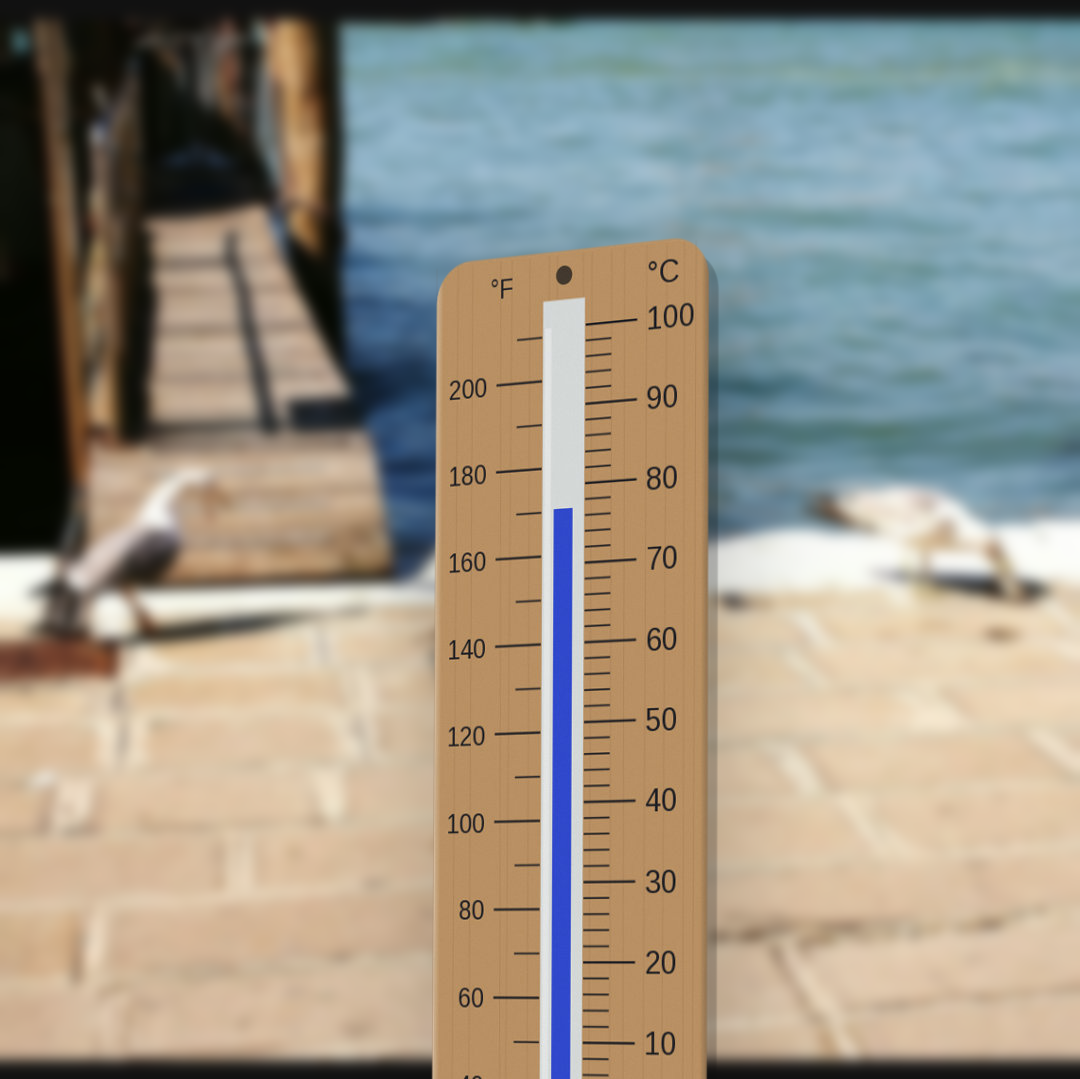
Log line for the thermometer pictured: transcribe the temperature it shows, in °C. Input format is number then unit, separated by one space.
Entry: 77 °C
